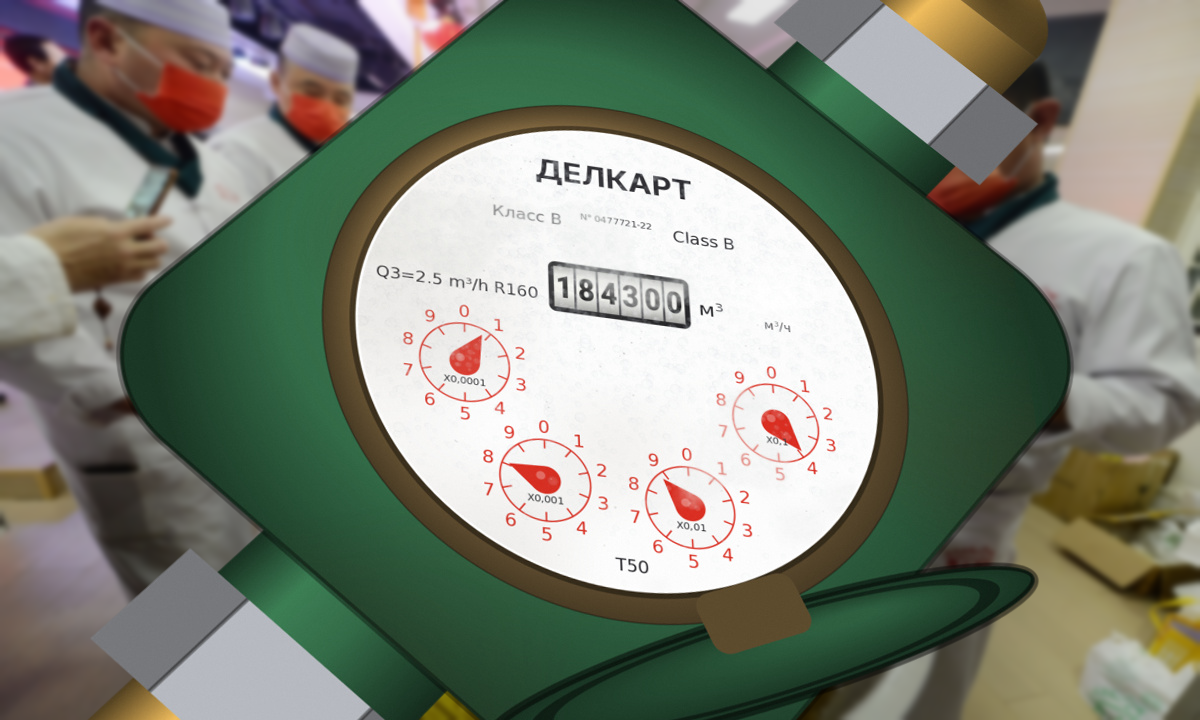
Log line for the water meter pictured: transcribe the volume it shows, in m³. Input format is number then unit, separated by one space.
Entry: 184300.3880 m³
